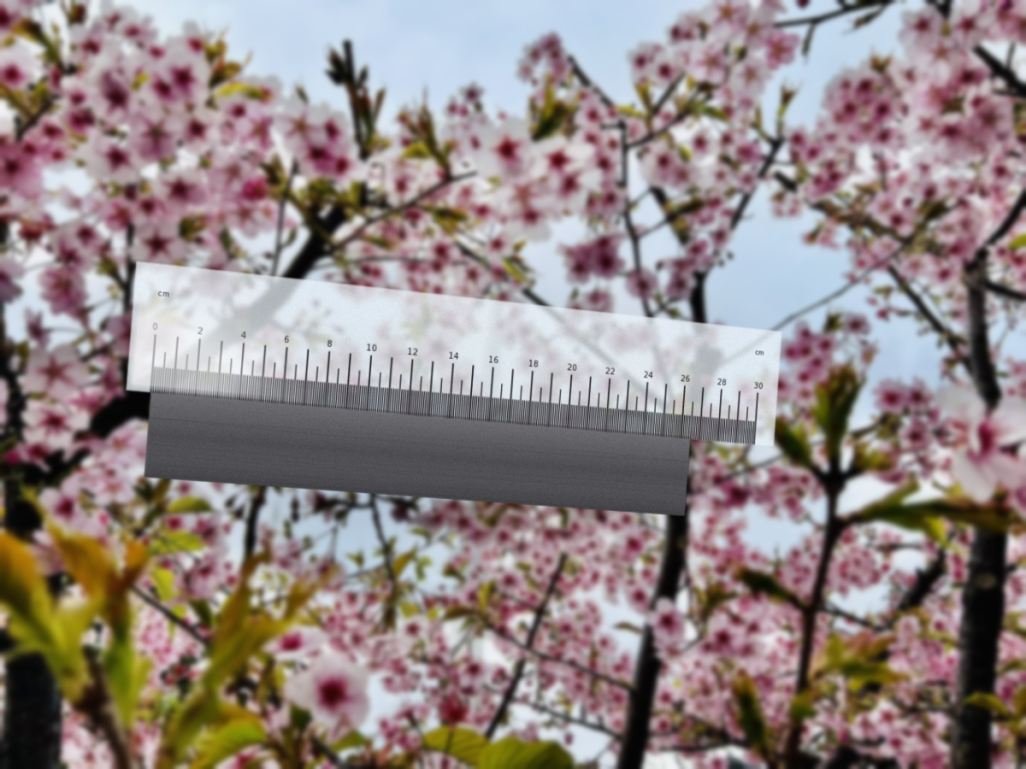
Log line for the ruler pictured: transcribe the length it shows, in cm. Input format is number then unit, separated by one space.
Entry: 26.5 cm
